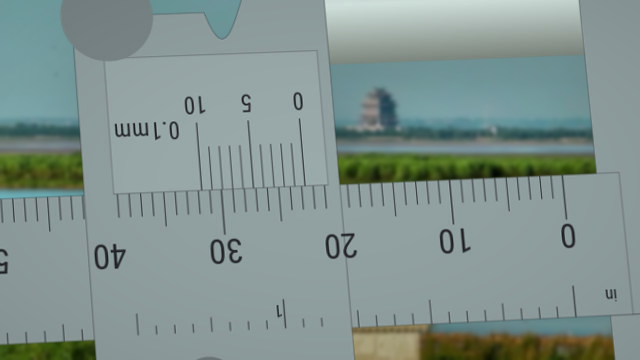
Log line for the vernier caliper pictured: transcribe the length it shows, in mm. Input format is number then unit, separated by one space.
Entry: 22.7 mm
